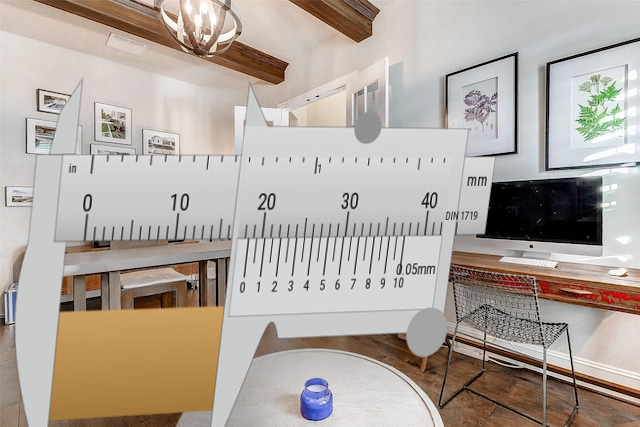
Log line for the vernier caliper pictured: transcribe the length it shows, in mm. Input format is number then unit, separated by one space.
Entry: 18.4 mm
